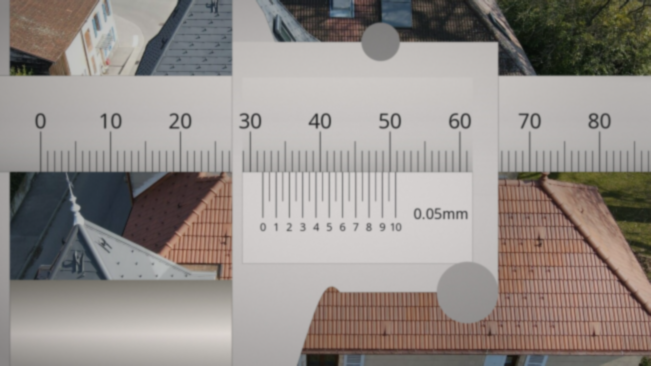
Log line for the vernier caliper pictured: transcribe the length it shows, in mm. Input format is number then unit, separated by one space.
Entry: 31.8 mm
